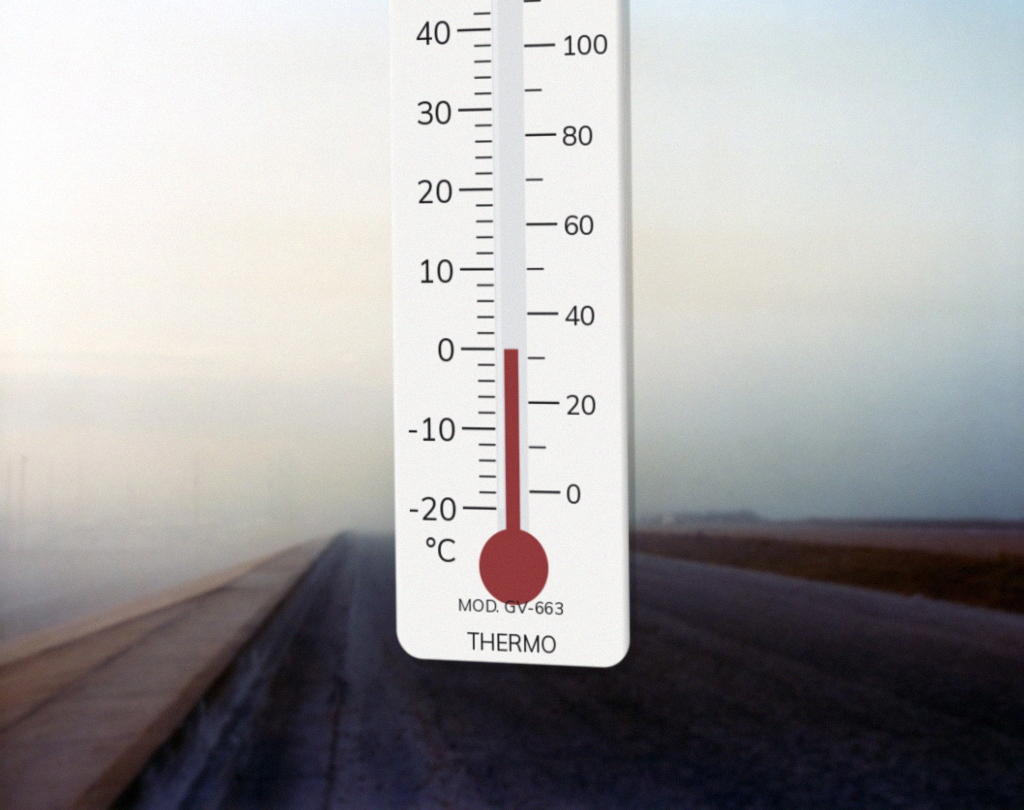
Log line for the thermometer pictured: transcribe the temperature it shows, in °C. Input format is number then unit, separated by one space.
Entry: 0 °C
